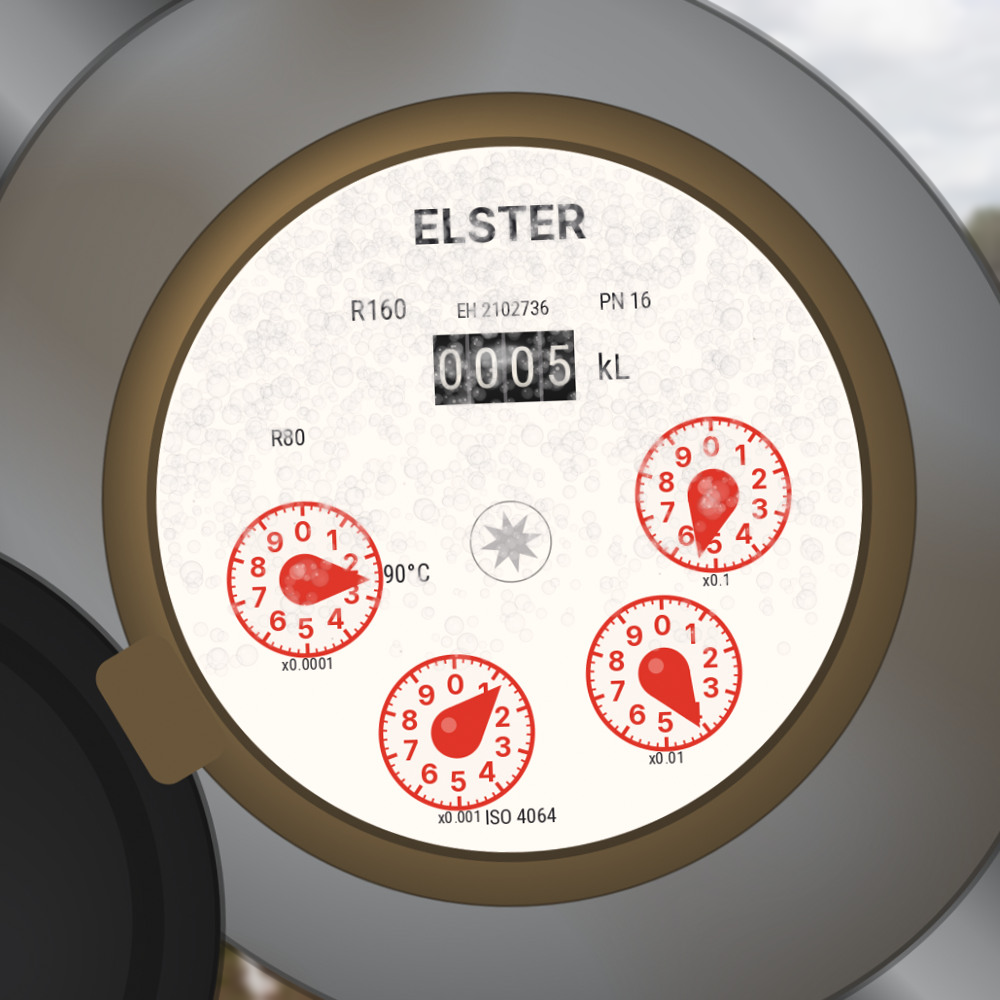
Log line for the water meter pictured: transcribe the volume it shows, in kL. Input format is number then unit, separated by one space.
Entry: 5.5412 kL
